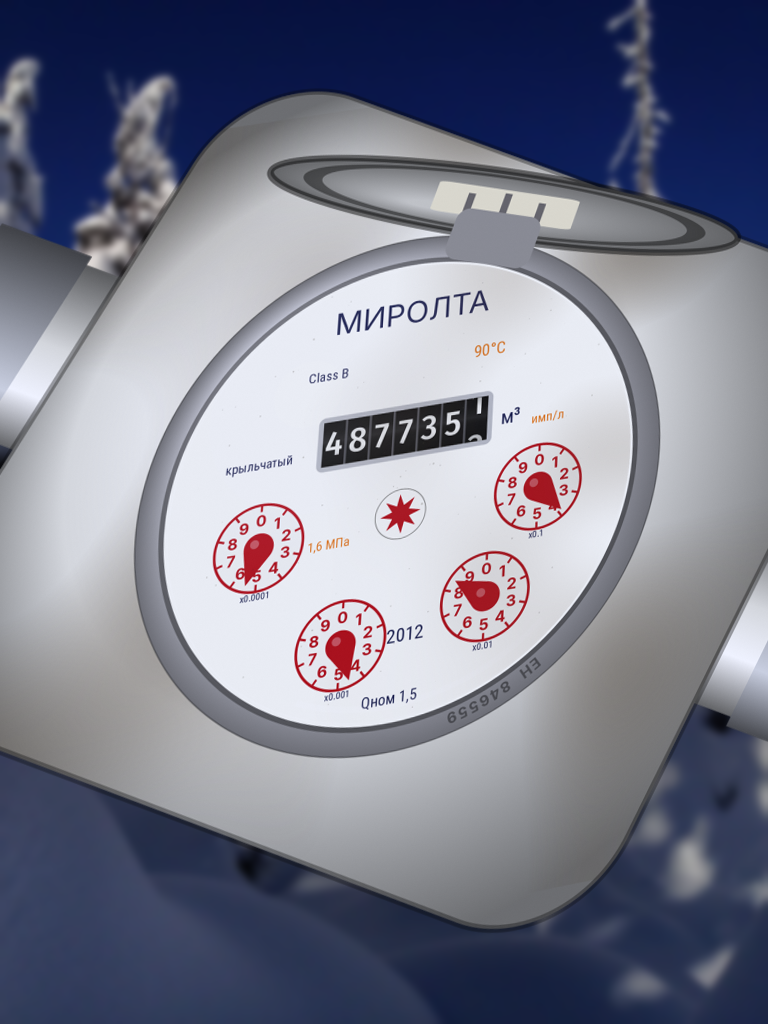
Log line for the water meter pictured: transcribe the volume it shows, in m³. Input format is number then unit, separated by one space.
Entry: 4877351.3845 m³
